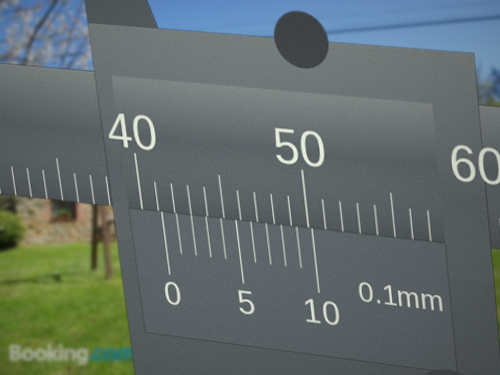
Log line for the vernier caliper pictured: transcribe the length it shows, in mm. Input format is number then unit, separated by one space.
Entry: 41.2 mm
